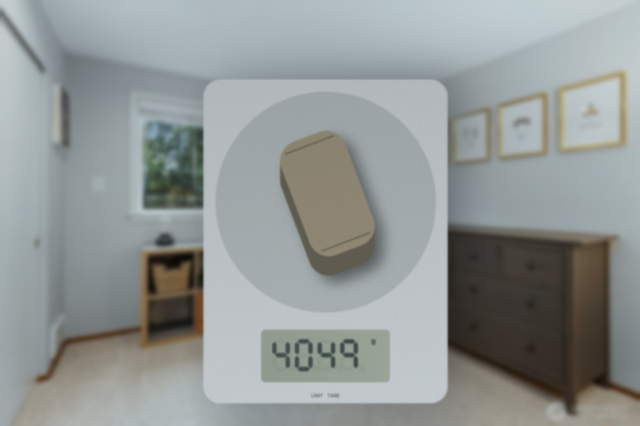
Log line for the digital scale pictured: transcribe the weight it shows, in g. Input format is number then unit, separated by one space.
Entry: 4049 g
